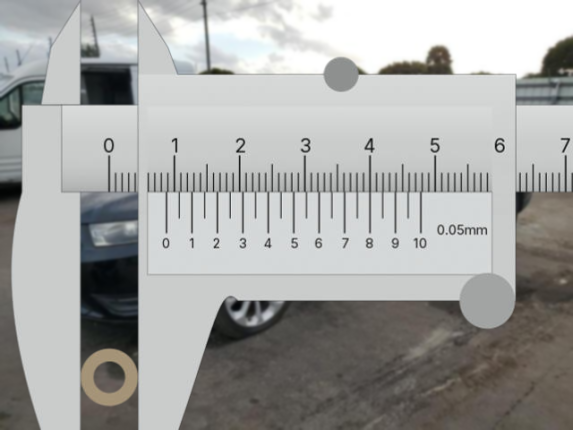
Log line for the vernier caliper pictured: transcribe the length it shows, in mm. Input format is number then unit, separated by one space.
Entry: 8.8 mm
